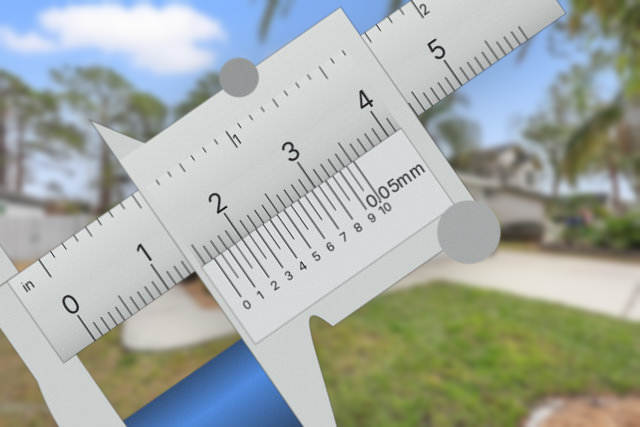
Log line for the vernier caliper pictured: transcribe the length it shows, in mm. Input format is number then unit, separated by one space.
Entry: 16.2 mm
